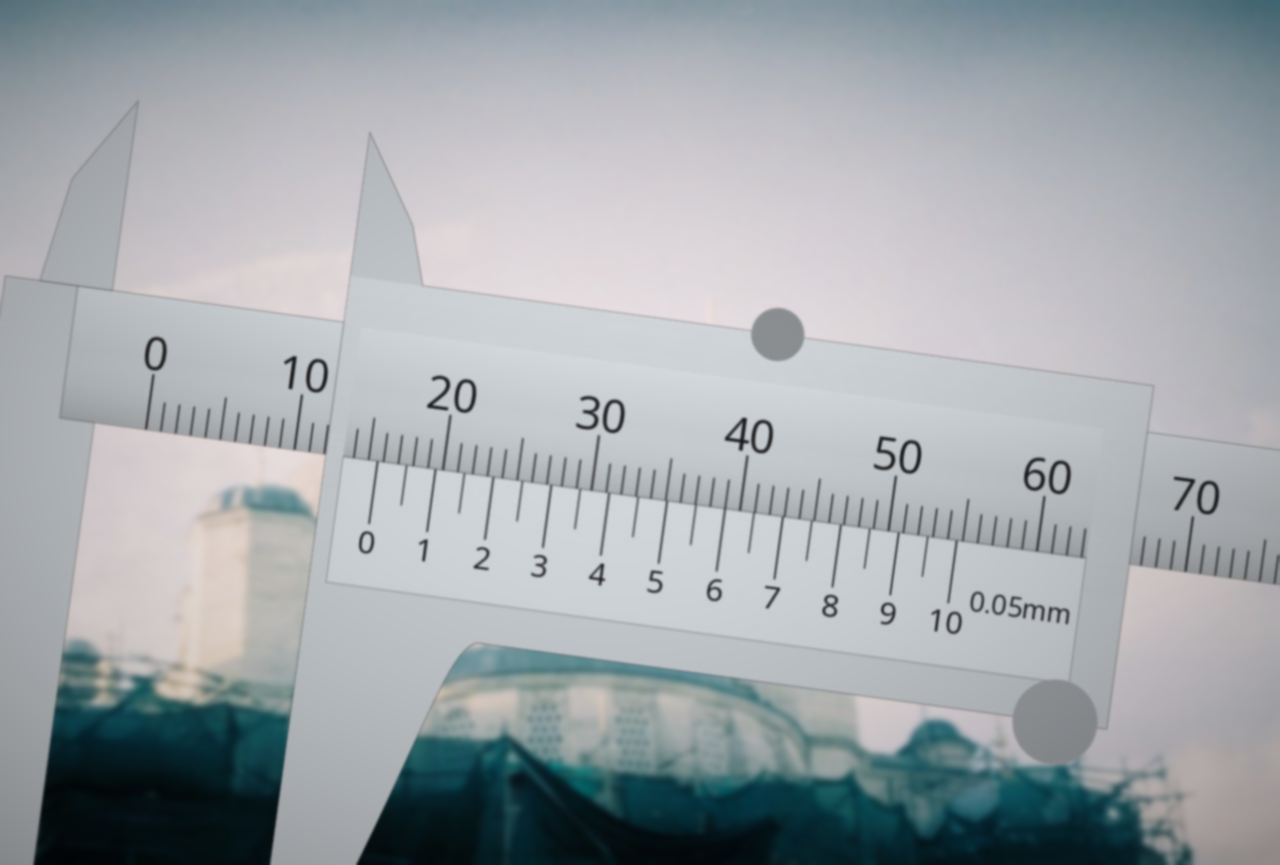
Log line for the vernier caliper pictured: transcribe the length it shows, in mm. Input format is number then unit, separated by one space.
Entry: 15.6 mm
